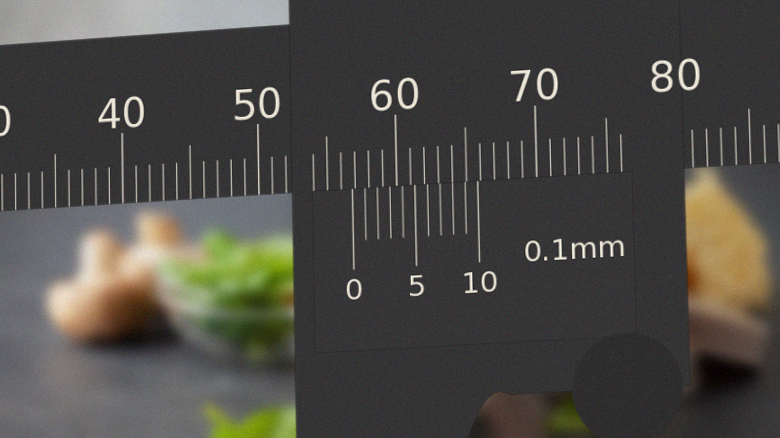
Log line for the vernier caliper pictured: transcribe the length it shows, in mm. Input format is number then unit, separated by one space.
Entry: 56.8 mm
